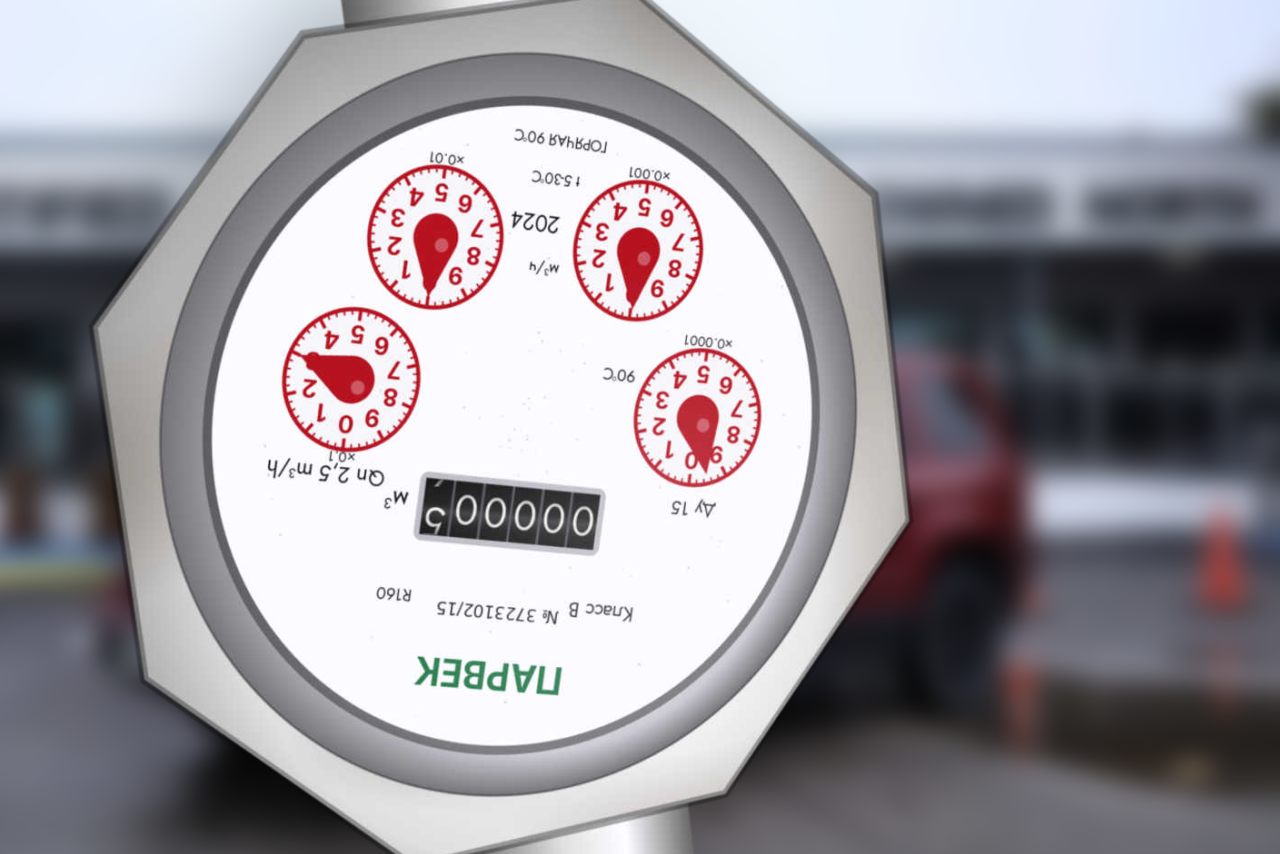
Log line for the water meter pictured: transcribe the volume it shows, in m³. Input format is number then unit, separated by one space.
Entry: 5.2999 m³
